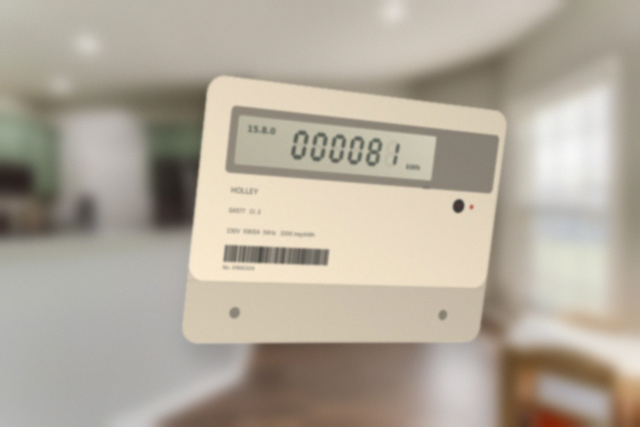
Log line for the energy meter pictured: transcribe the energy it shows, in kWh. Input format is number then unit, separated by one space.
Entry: 81 kWh
